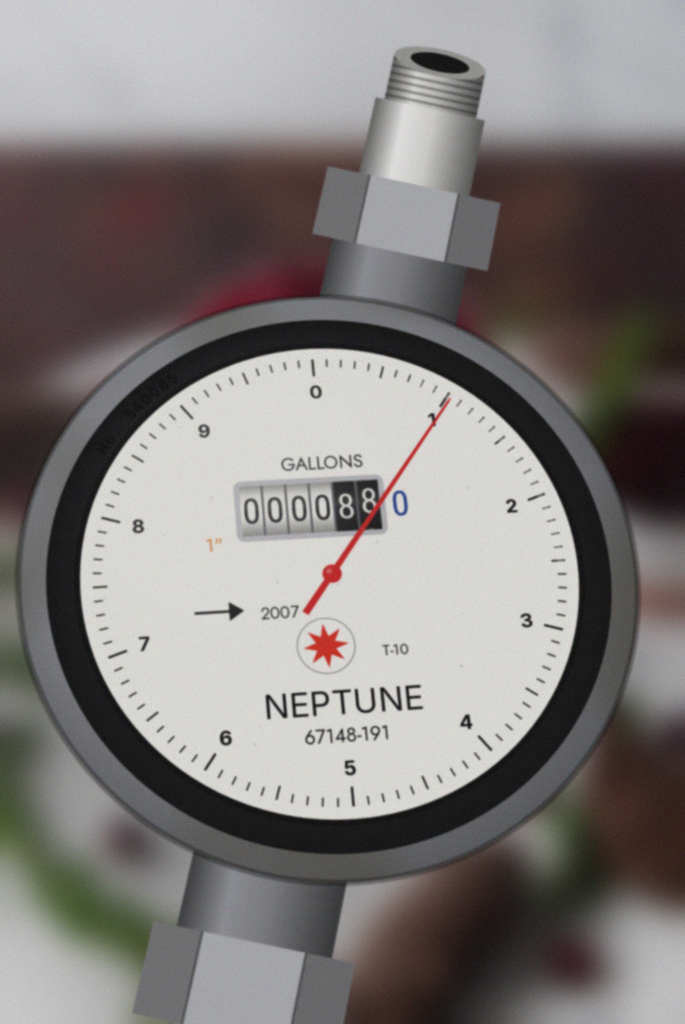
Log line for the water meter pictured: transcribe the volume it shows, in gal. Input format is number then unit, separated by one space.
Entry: 881.0 gal
